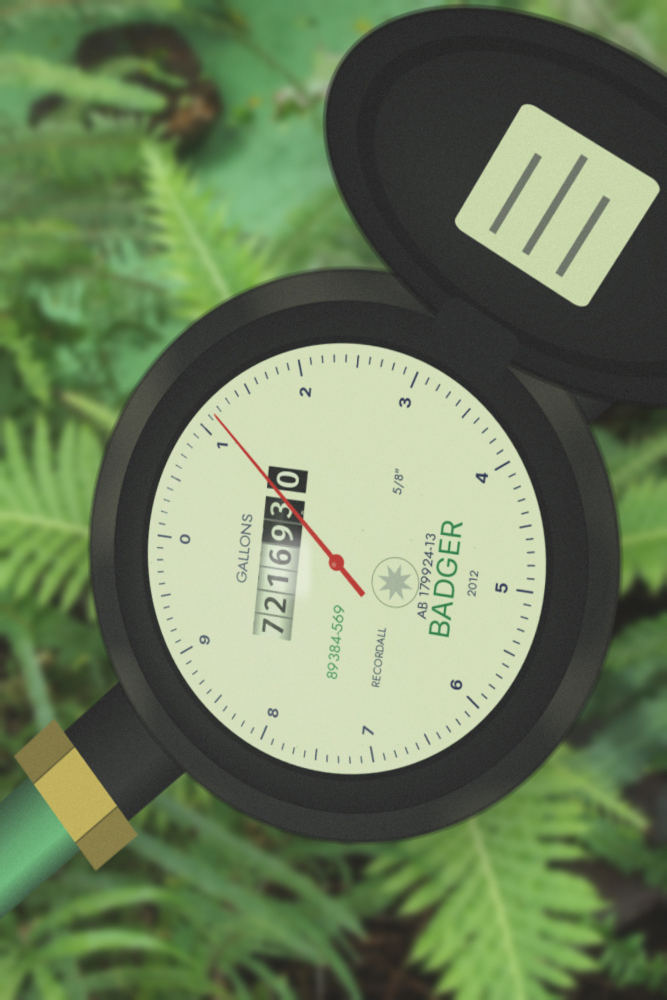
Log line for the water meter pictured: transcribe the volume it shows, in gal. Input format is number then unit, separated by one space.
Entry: 7216931.1 gal
